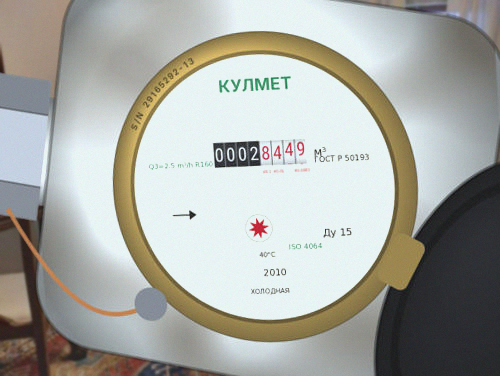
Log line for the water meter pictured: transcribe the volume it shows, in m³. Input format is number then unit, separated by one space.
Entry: 2.8449 m³
